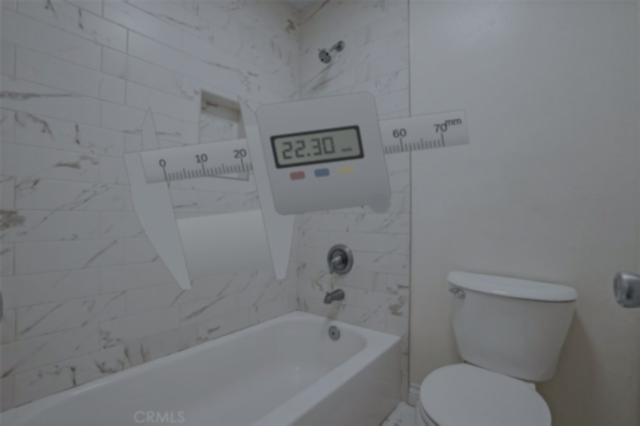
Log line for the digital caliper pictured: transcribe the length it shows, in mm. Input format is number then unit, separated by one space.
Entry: 22.30 mm
